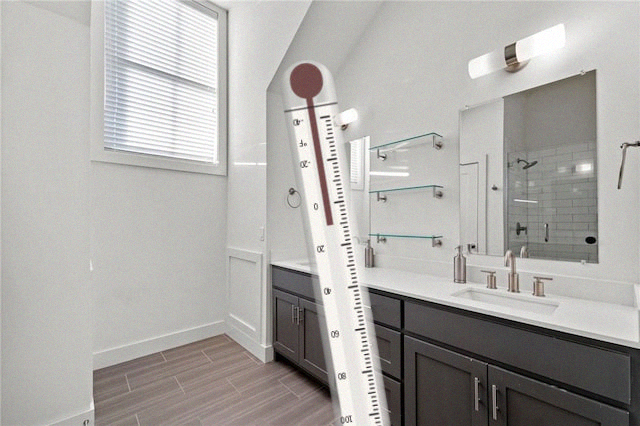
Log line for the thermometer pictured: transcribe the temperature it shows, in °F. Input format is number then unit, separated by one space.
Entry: 10 °F
